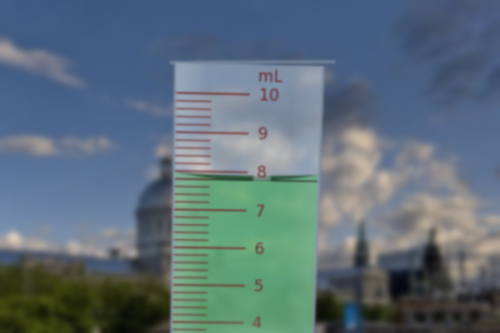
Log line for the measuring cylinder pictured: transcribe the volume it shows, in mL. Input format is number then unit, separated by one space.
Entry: 7.8 mL
